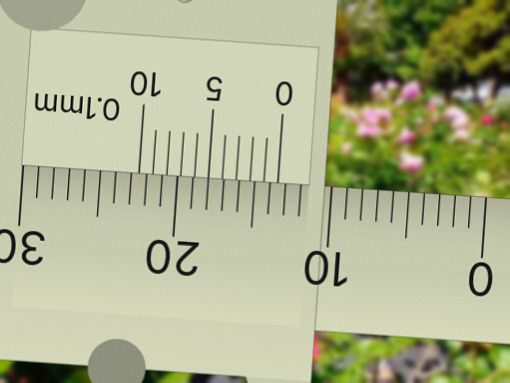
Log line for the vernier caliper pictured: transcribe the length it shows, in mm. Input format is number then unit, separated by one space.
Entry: 13.5 mm
